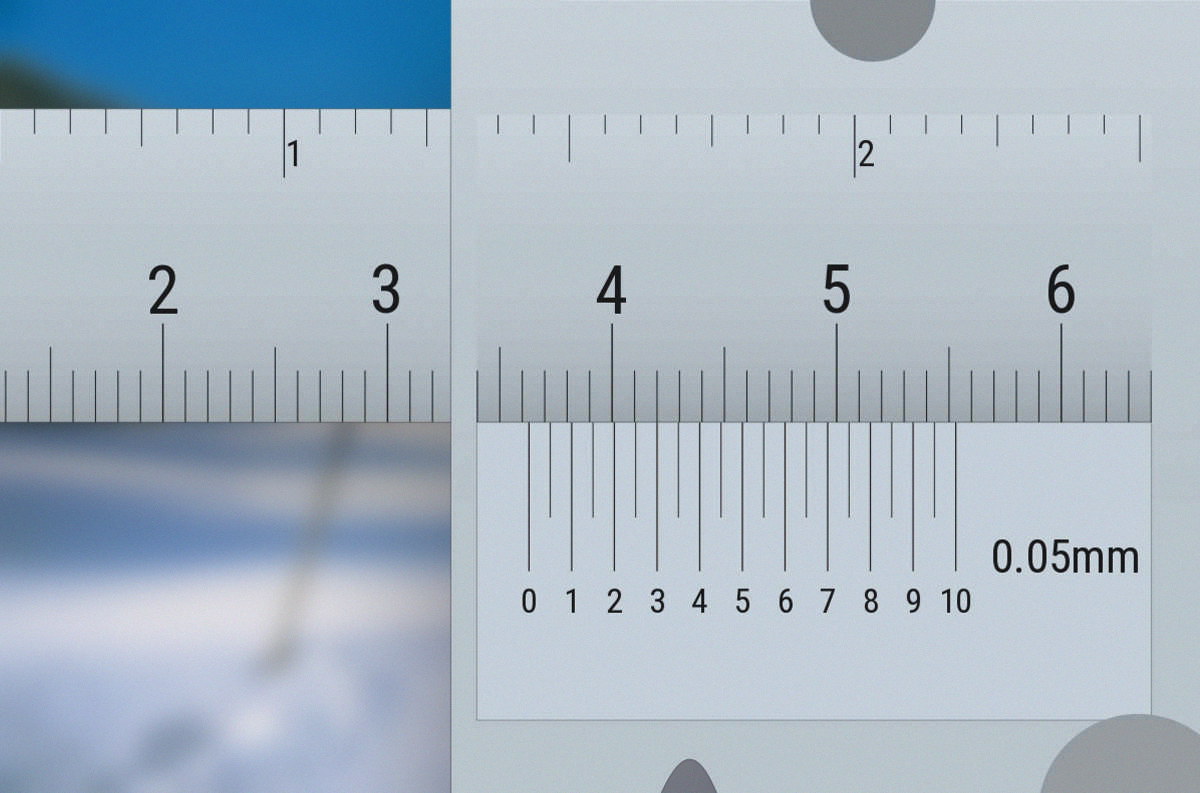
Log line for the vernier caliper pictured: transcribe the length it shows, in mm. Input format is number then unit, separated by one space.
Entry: 36.3 mm
